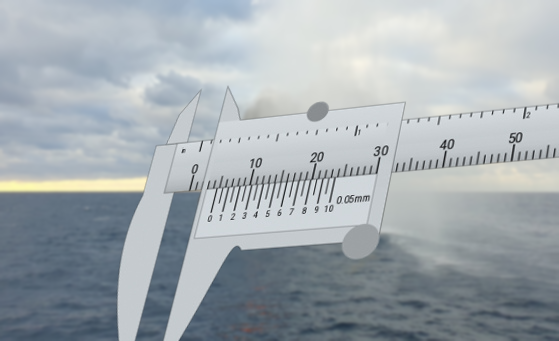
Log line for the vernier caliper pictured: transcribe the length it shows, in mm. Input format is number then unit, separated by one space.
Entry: 4.6 mm
